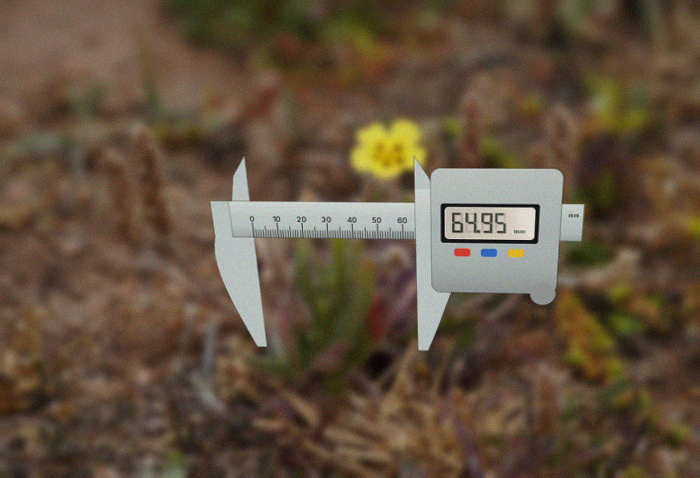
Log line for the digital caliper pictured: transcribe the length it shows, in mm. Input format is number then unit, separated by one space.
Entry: 64.95 mm
